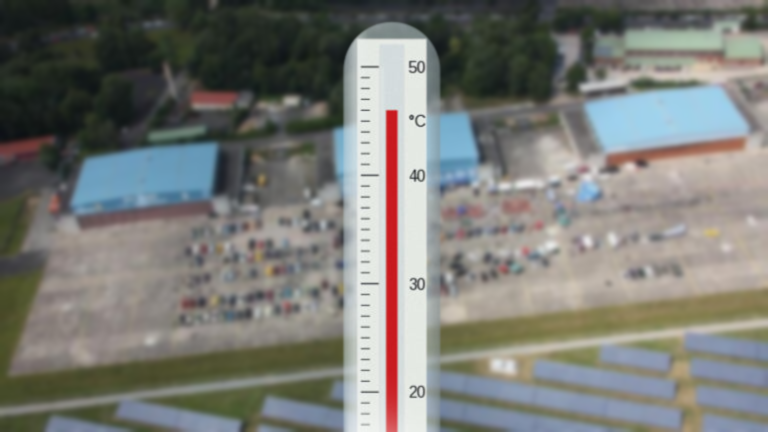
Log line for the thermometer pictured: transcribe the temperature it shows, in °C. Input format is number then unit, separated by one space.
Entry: 46 °C
